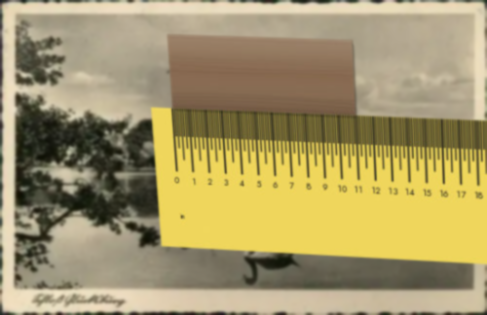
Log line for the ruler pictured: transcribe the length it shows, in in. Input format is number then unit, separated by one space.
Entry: 11 in
